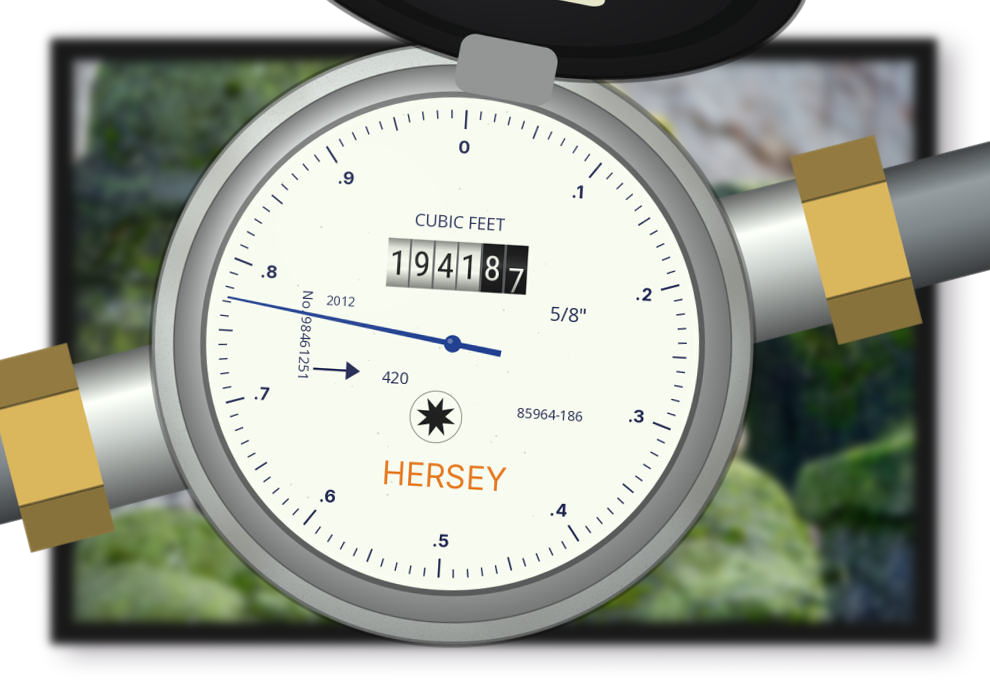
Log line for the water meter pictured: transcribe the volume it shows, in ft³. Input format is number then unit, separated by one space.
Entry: 194186.77 ft³
